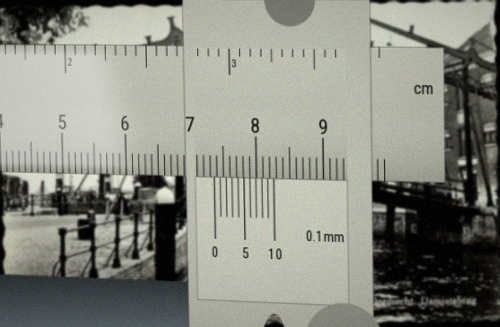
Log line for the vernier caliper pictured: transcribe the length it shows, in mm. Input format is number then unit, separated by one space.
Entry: 73.6 mm
